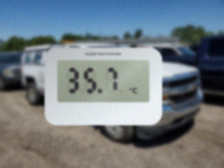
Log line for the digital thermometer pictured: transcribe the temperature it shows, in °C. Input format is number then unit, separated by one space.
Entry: 35.7 °C
